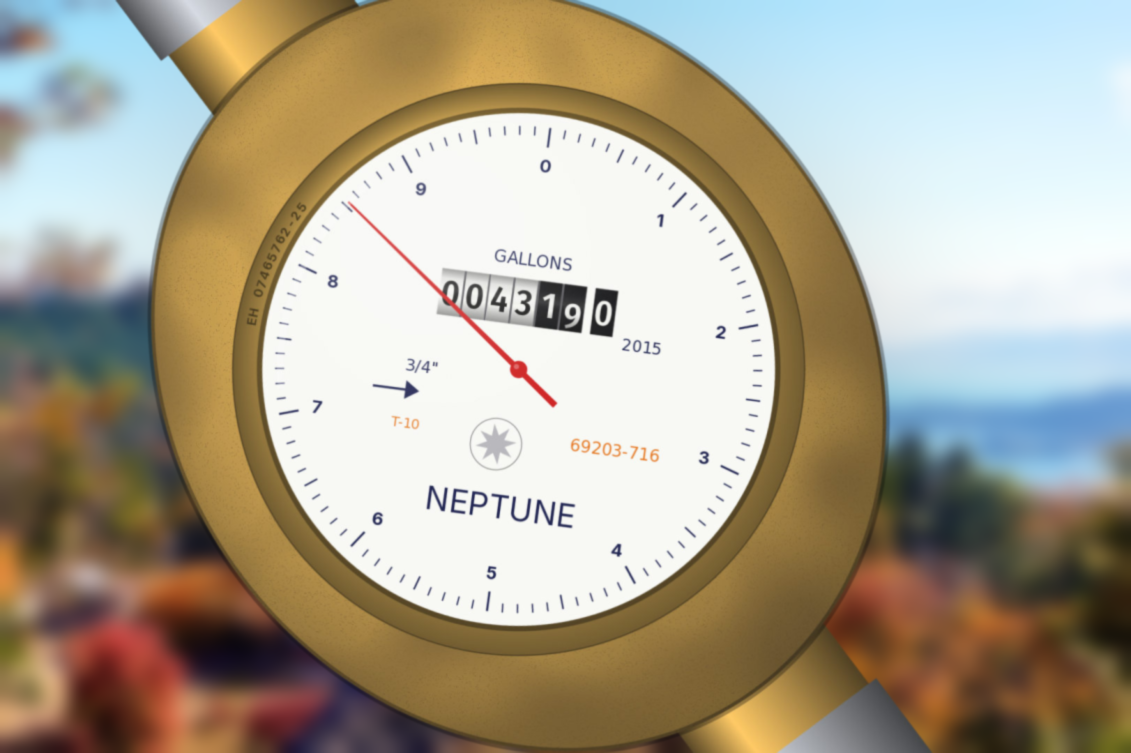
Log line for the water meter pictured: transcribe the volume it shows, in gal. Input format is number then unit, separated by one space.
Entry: 43188.5 gal
